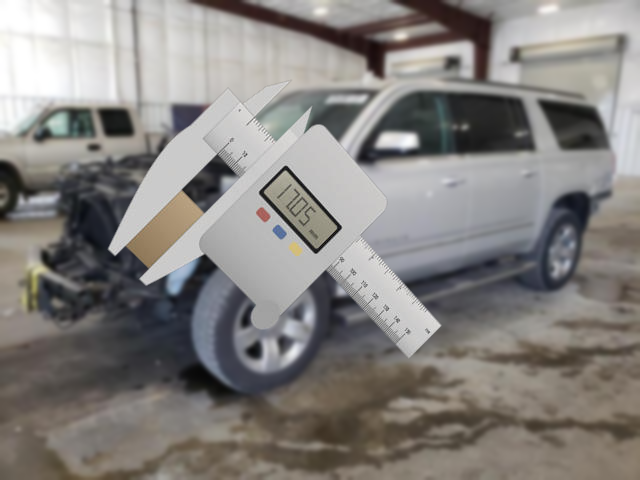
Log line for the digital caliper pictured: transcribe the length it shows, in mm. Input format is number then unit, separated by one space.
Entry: 17.05 mm
